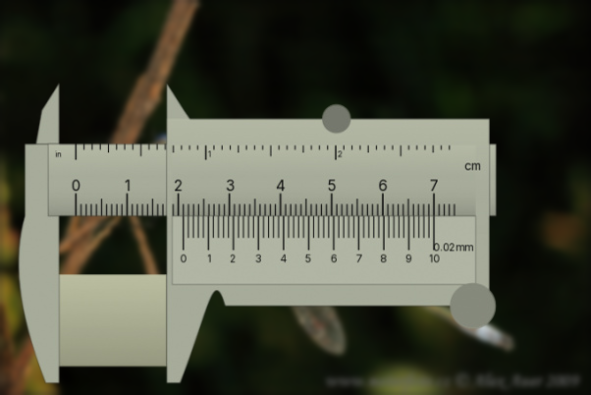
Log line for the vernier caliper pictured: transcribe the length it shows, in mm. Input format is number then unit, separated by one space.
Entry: 21.0 mm
